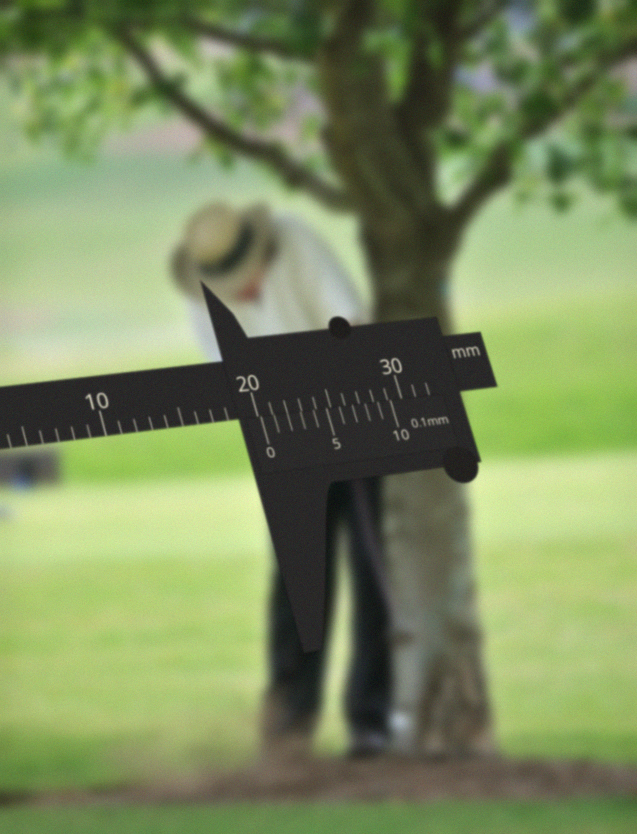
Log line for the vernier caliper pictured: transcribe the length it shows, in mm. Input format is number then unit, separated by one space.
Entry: 20.2 mm
